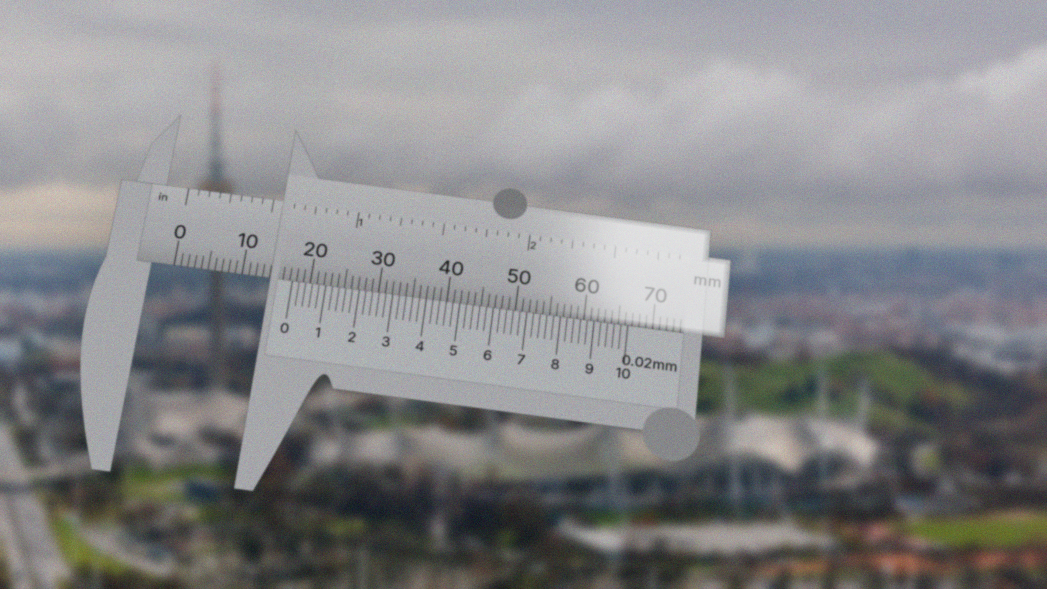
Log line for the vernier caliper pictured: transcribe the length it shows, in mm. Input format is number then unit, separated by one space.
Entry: 17.4 mm
